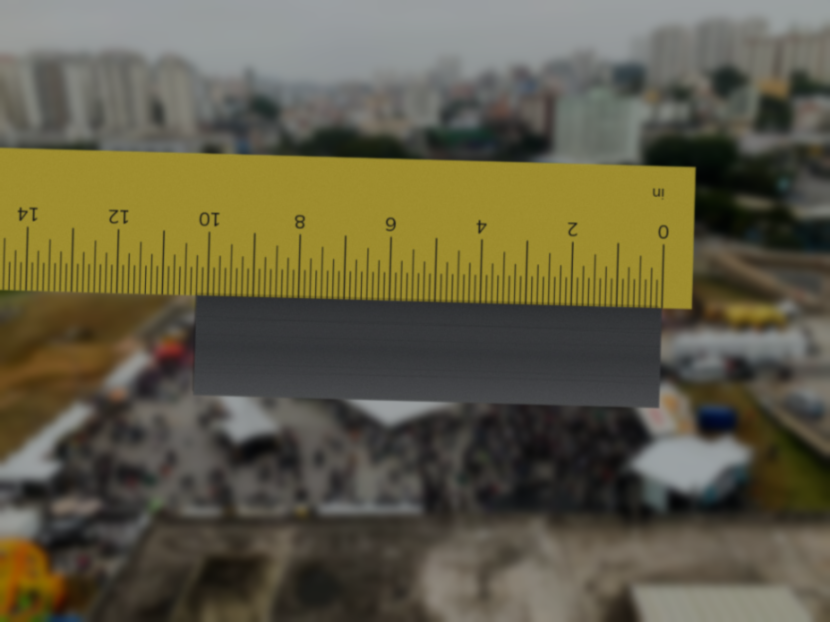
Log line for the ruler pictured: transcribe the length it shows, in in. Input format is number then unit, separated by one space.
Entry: 10.25 in
